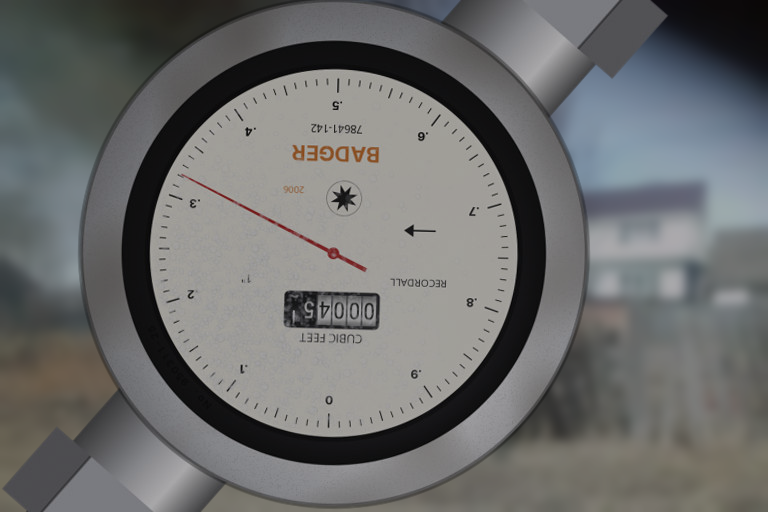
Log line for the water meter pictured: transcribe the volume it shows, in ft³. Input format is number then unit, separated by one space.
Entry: 451.32 ft³
